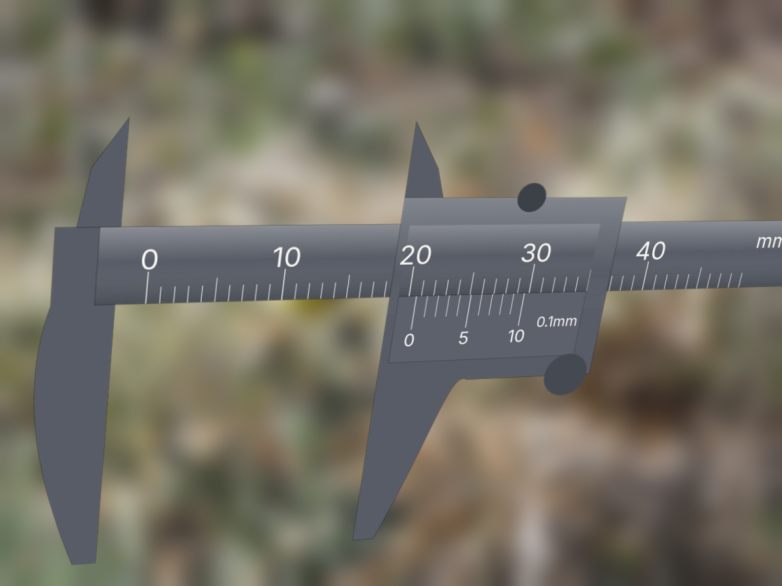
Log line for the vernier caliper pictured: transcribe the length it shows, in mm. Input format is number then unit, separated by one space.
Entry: 20.6 mm
